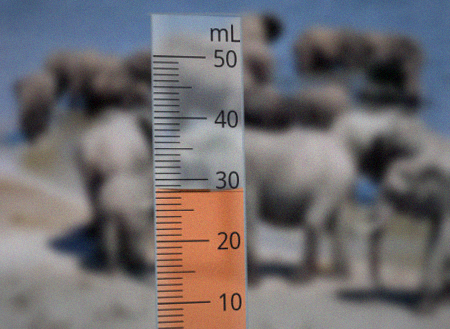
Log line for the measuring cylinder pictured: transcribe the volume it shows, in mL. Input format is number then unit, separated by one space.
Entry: 28 mL
